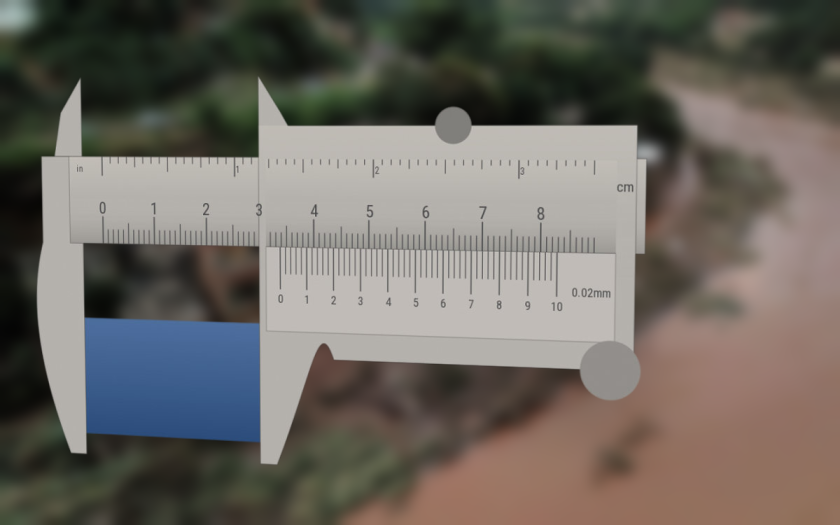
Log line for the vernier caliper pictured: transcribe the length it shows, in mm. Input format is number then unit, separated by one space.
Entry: 33.8 mm
